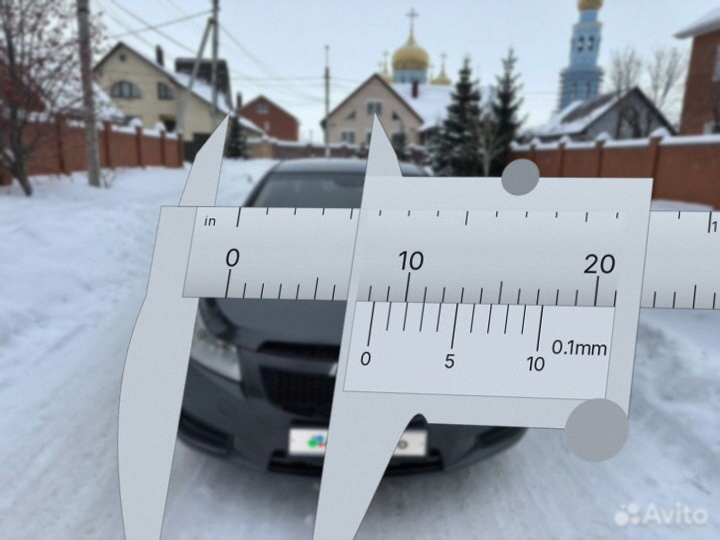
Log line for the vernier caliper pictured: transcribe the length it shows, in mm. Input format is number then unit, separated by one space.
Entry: 8.3 mm
